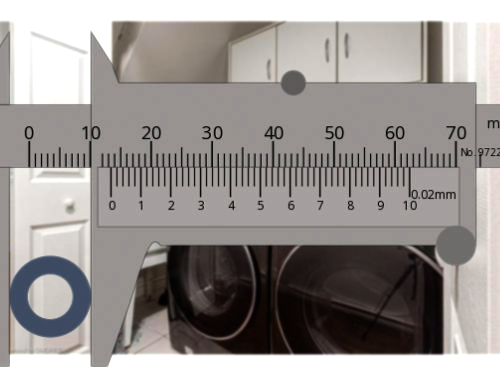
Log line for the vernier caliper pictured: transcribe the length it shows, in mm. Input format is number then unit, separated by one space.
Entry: 13.4 mm
